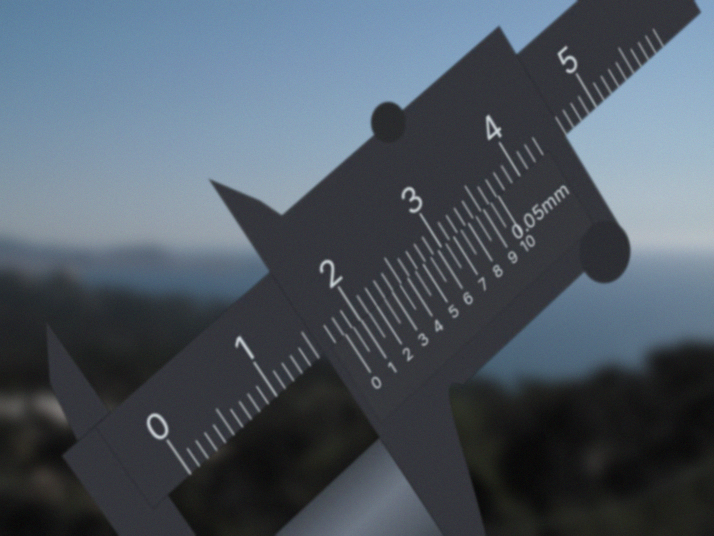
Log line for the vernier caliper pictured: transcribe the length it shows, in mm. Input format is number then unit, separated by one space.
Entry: 18.2 mm
